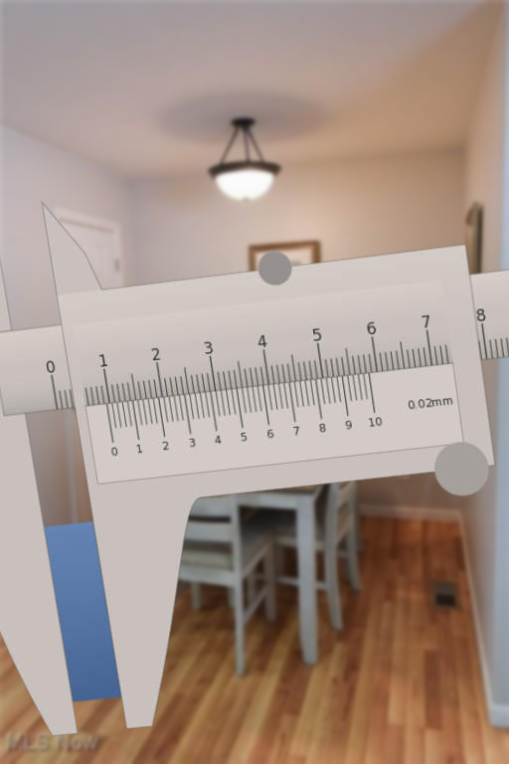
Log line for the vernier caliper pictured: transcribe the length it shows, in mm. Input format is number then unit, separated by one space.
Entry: 9.5 mm
